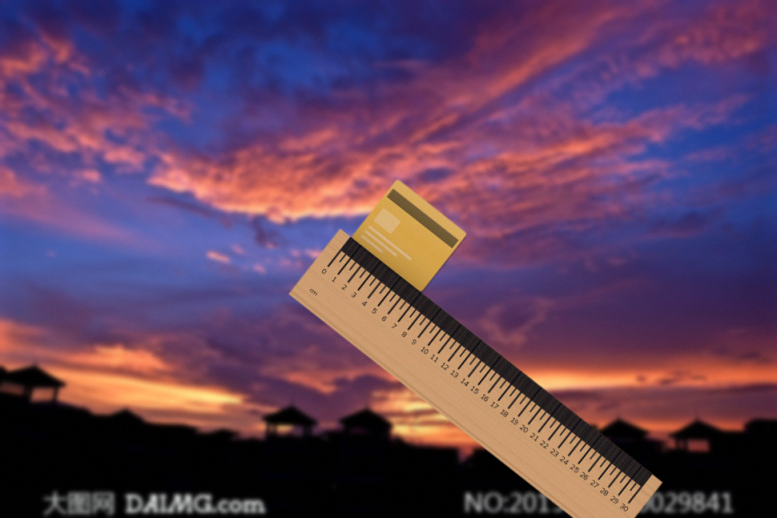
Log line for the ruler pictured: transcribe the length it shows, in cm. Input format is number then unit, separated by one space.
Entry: 7 cm
